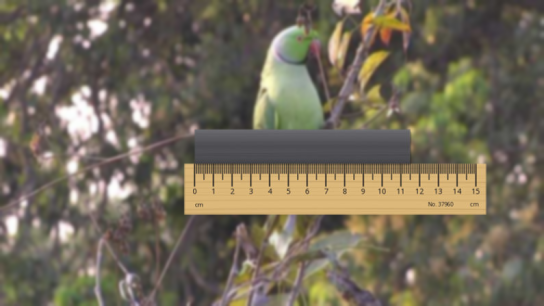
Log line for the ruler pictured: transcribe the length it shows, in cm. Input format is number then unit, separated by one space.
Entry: 11.5 cm
